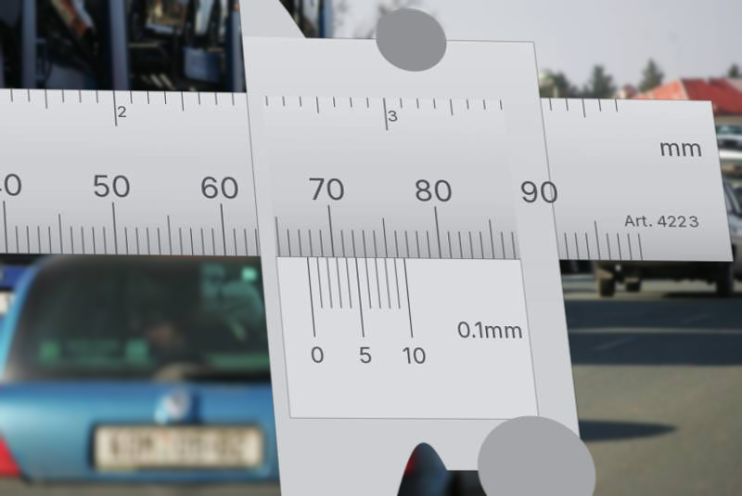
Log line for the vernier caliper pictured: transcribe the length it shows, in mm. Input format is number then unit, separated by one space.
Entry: 67.6 mm
